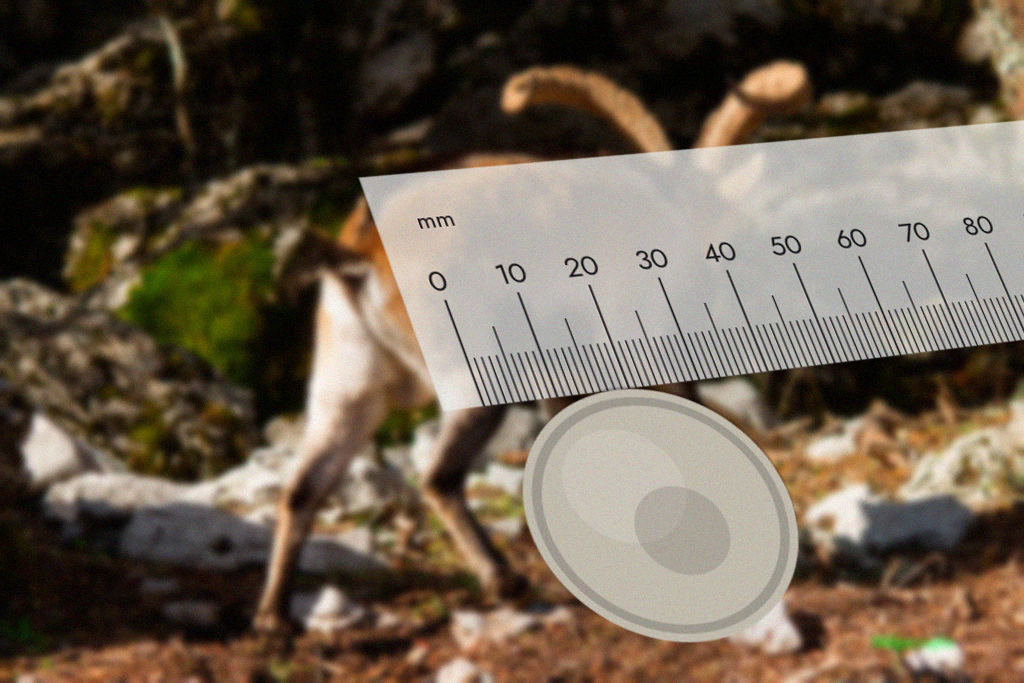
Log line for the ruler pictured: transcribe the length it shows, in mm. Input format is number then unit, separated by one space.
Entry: 36 mm
